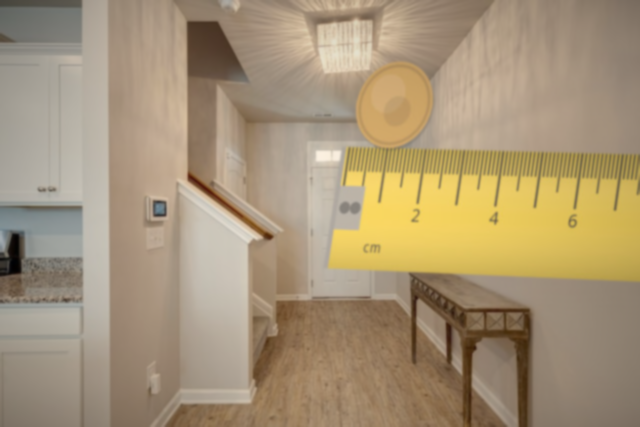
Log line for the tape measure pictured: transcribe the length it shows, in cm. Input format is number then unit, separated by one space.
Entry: 2 cm
